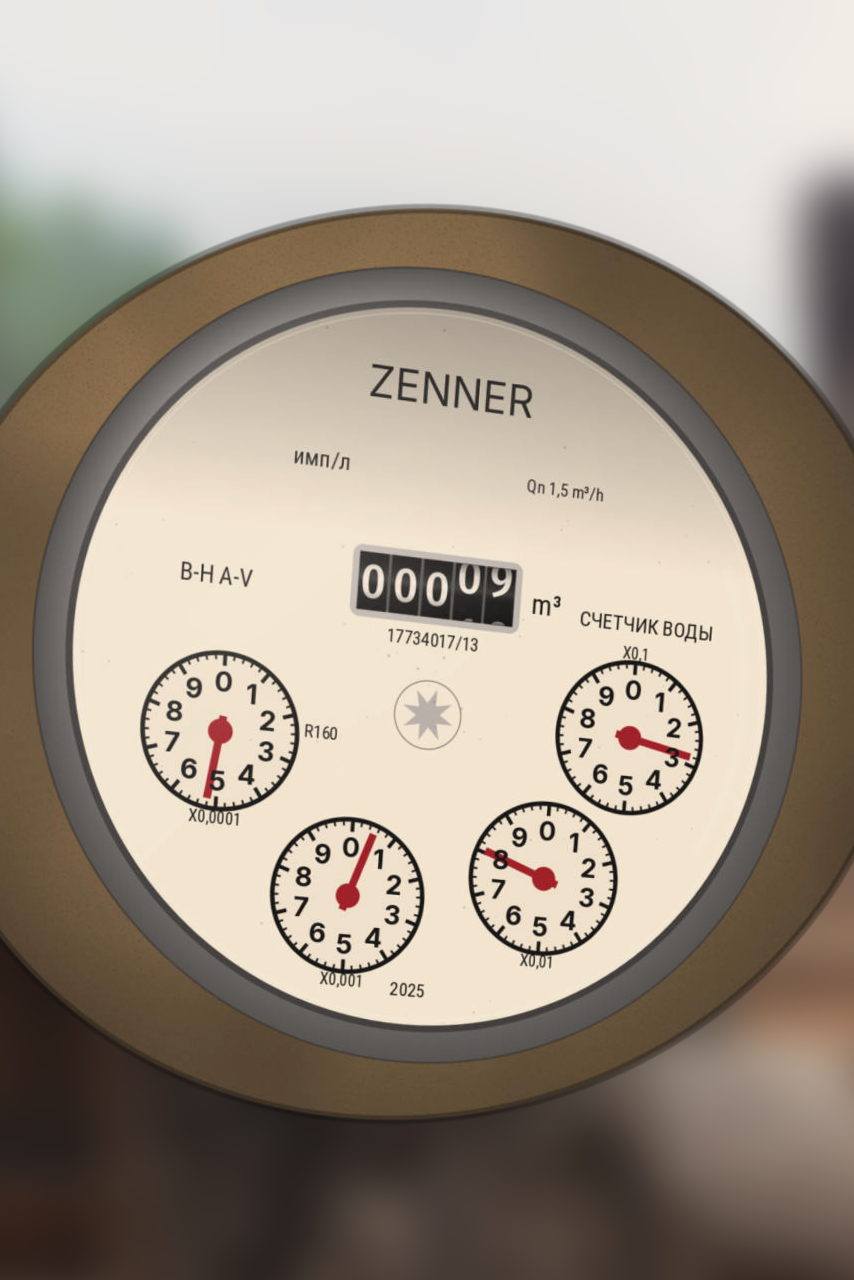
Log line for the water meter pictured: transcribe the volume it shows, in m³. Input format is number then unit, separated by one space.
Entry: 9.2805 m³
